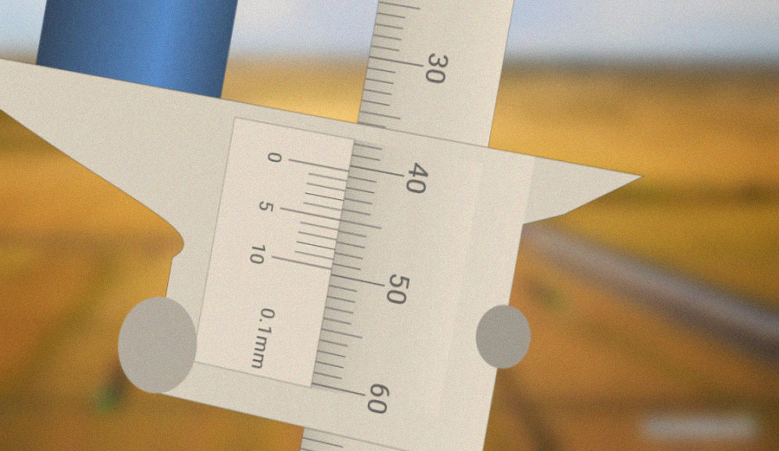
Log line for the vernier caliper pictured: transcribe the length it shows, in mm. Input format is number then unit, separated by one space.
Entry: 40.5 mm
